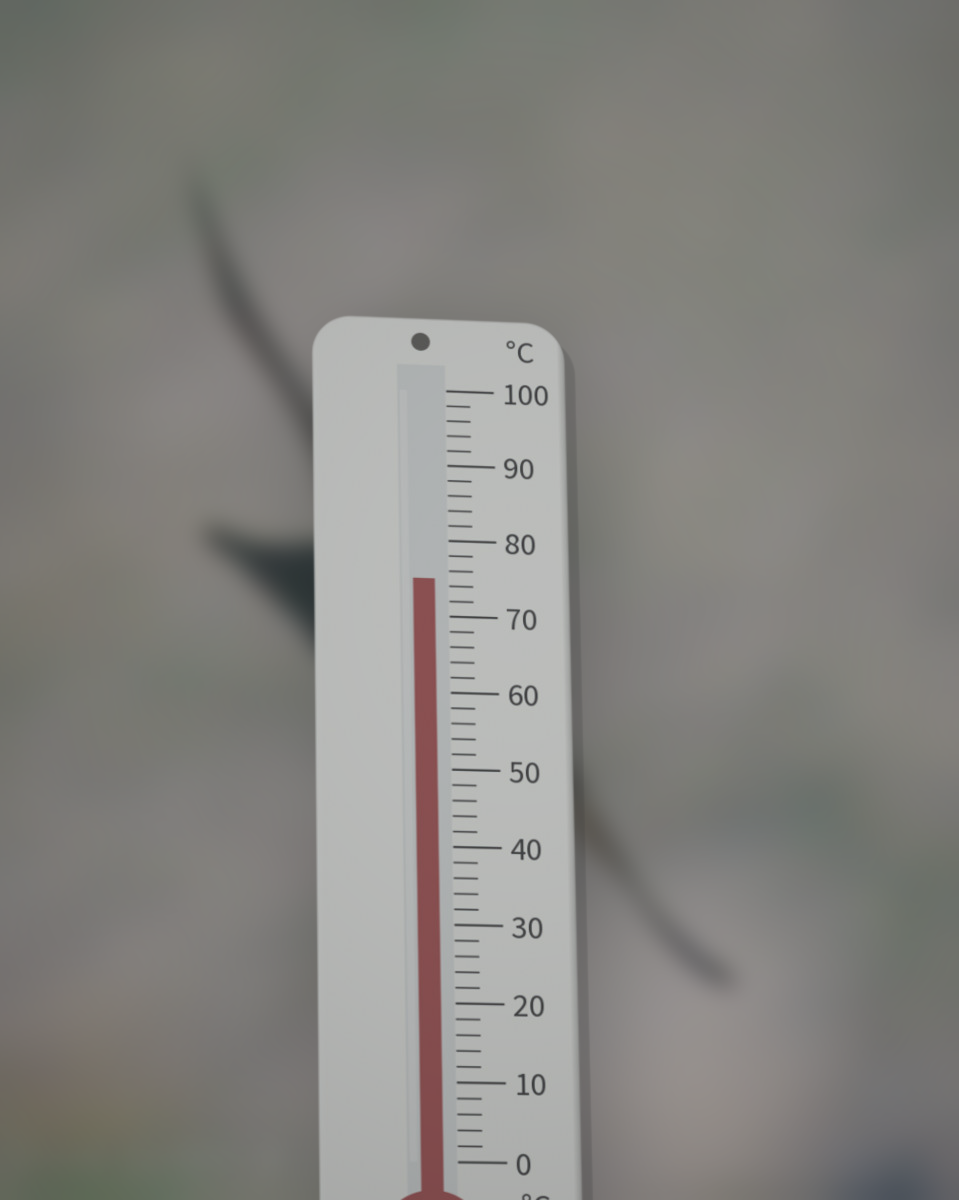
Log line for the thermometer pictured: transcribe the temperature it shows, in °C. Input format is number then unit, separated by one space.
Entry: 75 °C
